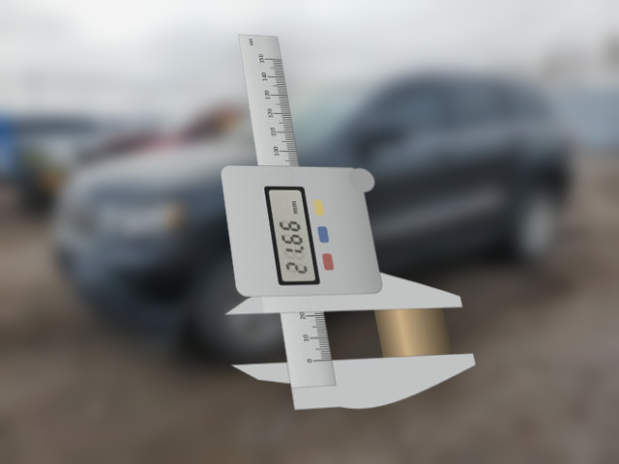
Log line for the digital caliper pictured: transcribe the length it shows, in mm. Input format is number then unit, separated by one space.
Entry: 21.66 mm
